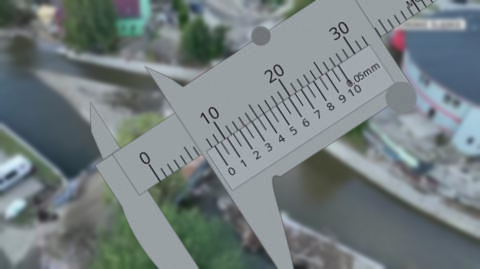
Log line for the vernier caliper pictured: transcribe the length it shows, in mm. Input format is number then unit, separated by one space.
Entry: 8.4 mm
